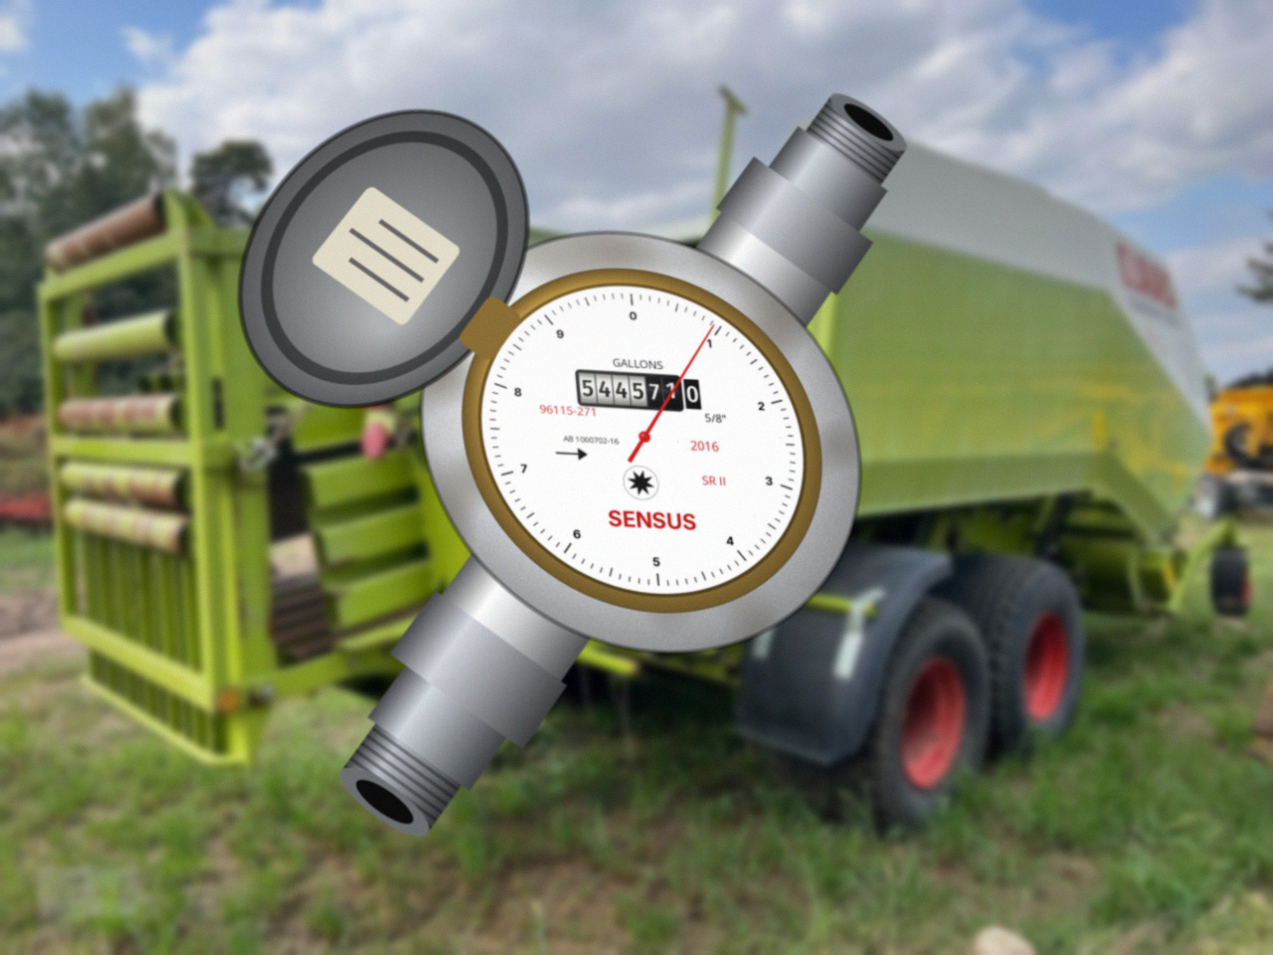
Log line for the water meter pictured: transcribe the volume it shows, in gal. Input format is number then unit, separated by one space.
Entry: 5445710.9 gal
